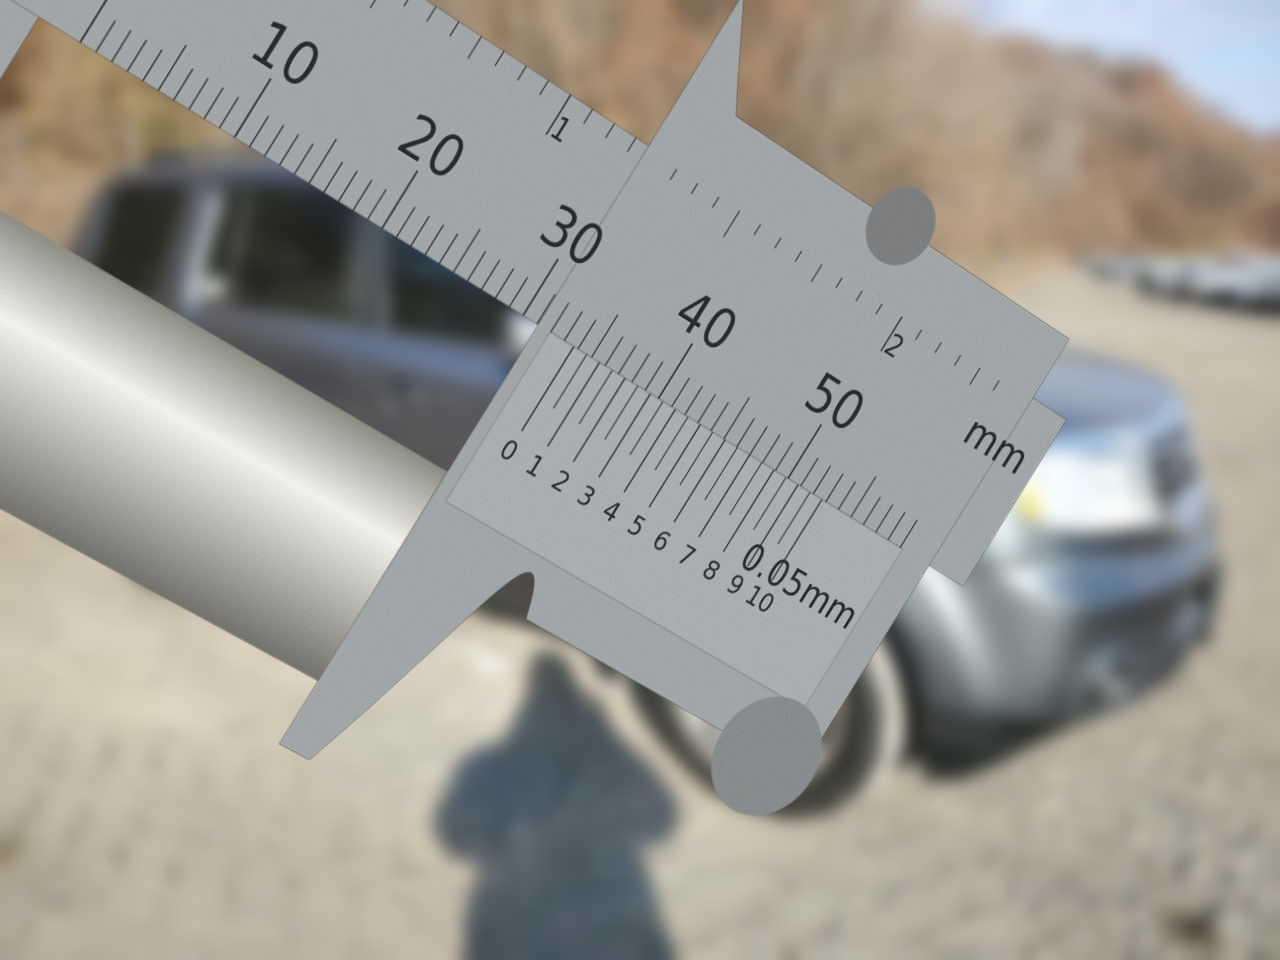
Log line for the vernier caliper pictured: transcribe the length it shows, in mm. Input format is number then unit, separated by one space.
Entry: 33.7 mm
